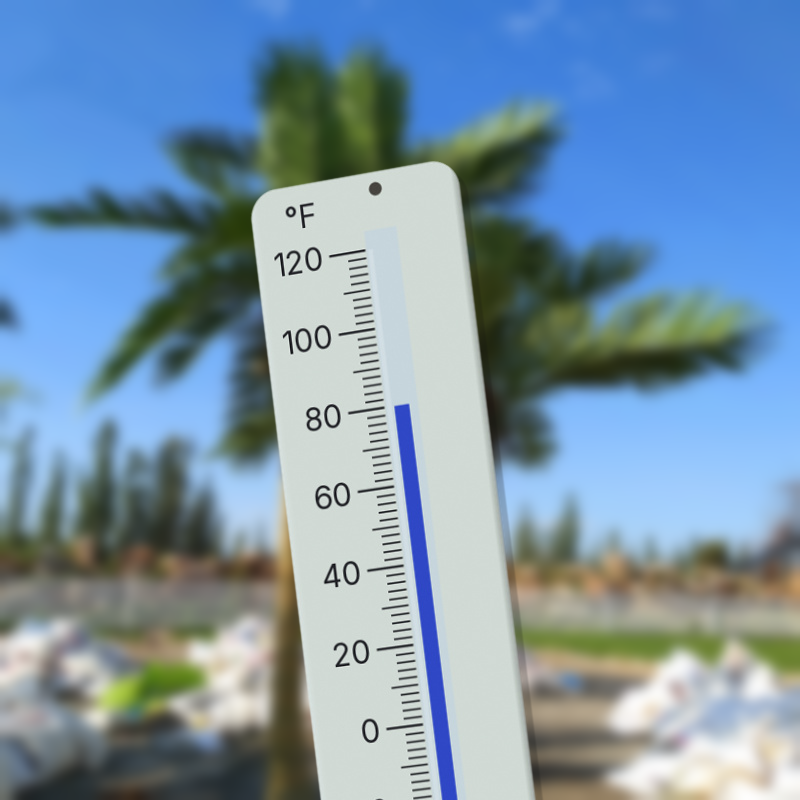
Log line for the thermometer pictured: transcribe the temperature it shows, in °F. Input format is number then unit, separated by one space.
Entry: 80 °F
